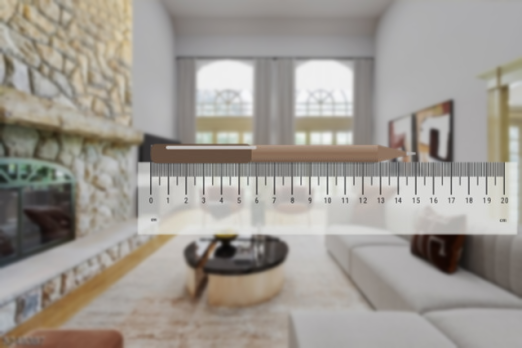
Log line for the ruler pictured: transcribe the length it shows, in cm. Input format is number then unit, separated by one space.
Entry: 15 cm
